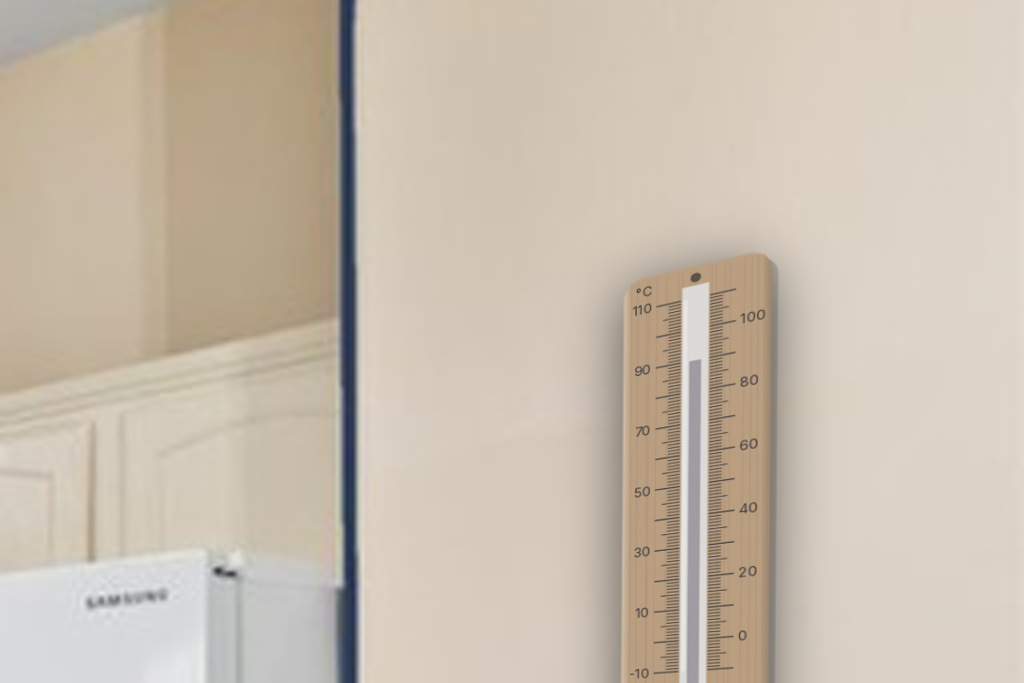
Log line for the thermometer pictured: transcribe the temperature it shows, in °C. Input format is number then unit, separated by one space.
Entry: 90 °C
